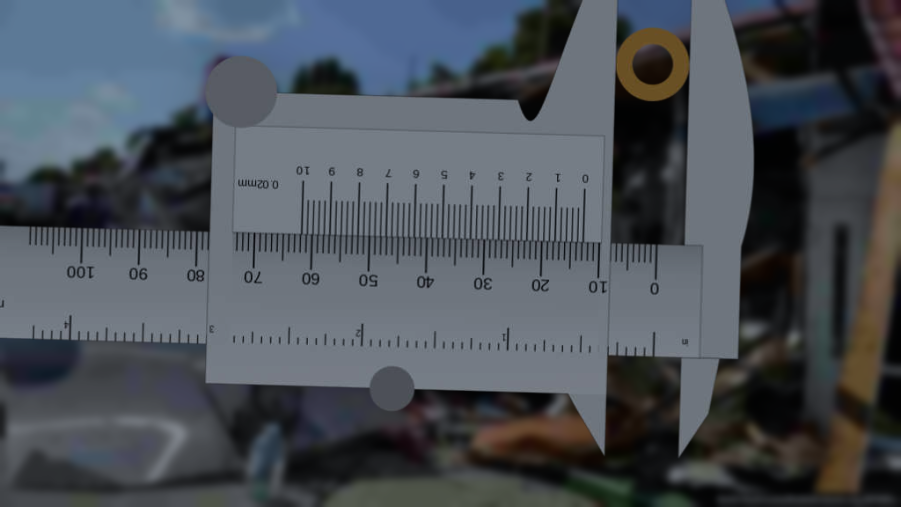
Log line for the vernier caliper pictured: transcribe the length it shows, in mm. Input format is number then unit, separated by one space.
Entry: 12.8 mm
